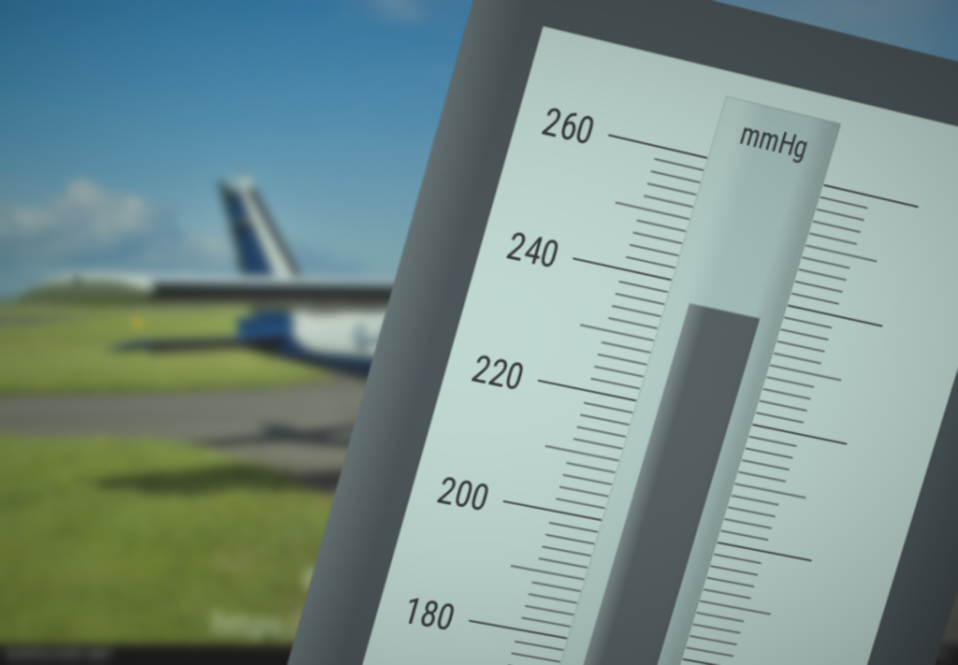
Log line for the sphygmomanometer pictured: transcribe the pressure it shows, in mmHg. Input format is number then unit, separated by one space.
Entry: 237 mmHg
